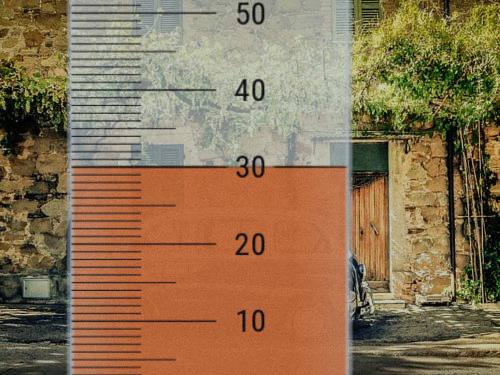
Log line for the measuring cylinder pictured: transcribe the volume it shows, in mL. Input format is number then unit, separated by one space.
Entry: 30 mL
